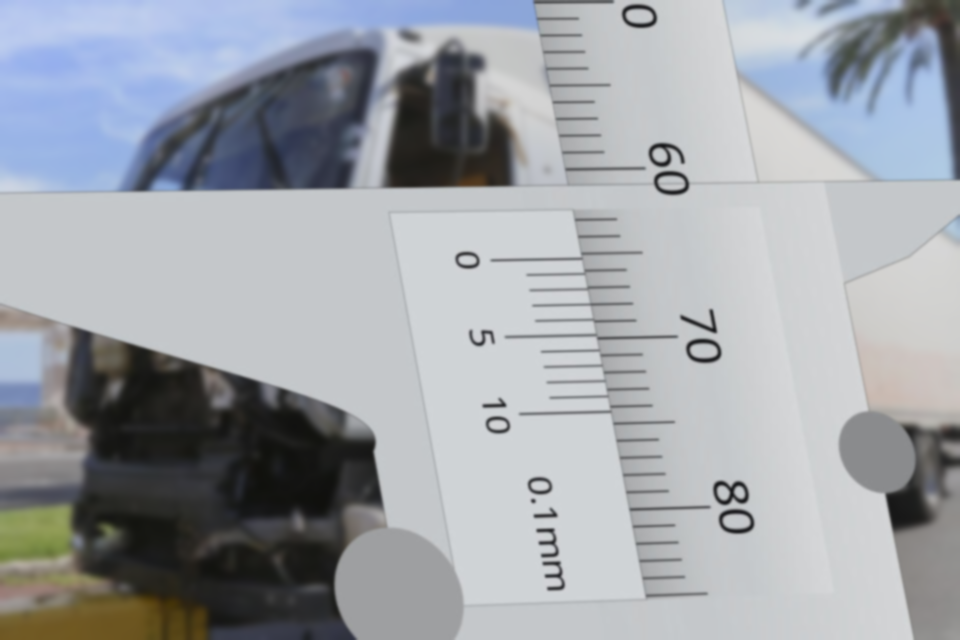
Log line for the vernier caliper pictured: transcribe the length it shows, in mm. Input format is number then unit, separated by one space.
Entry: 65.3 mm
